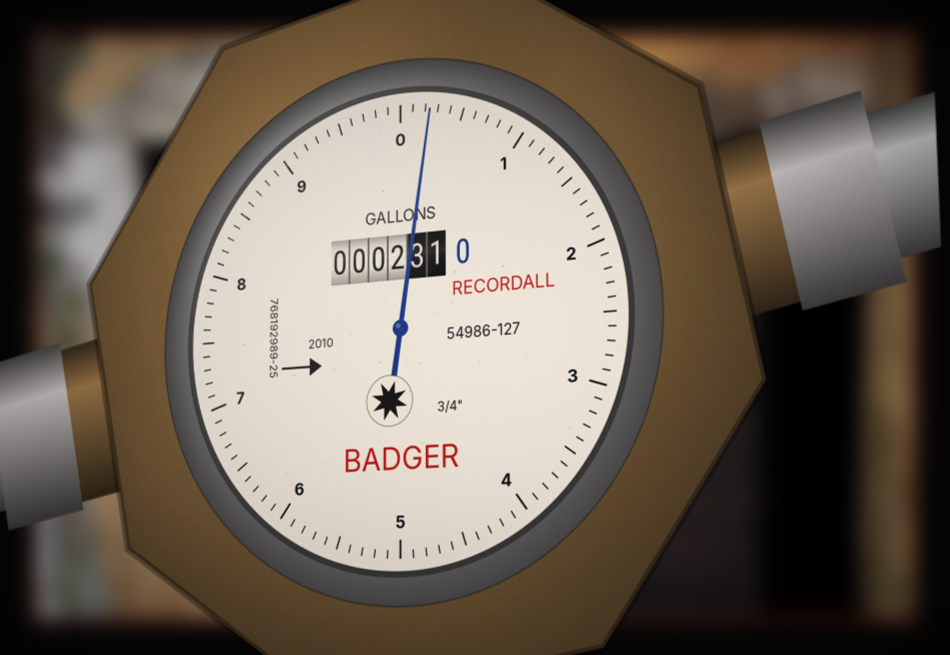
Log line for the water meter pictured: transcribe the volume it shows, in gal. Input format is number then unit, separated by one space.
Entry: 2310.2 gal
